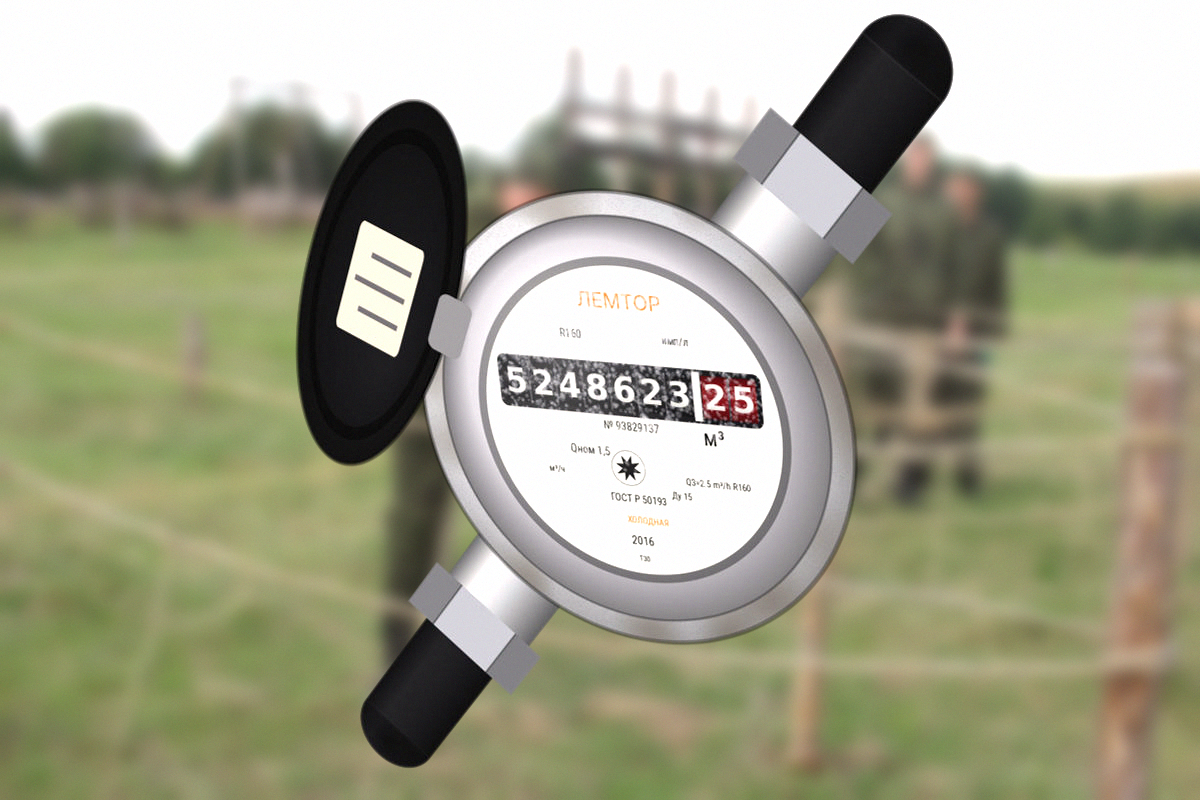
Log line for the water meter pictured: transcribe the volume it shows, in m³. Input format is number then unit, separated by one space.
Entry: 5248623.25 m³
